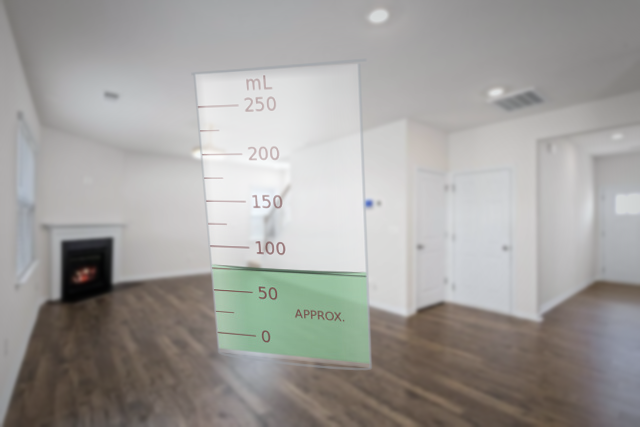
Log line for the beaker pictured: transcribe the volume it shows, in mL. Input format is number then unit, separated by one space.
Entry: 75 mL
